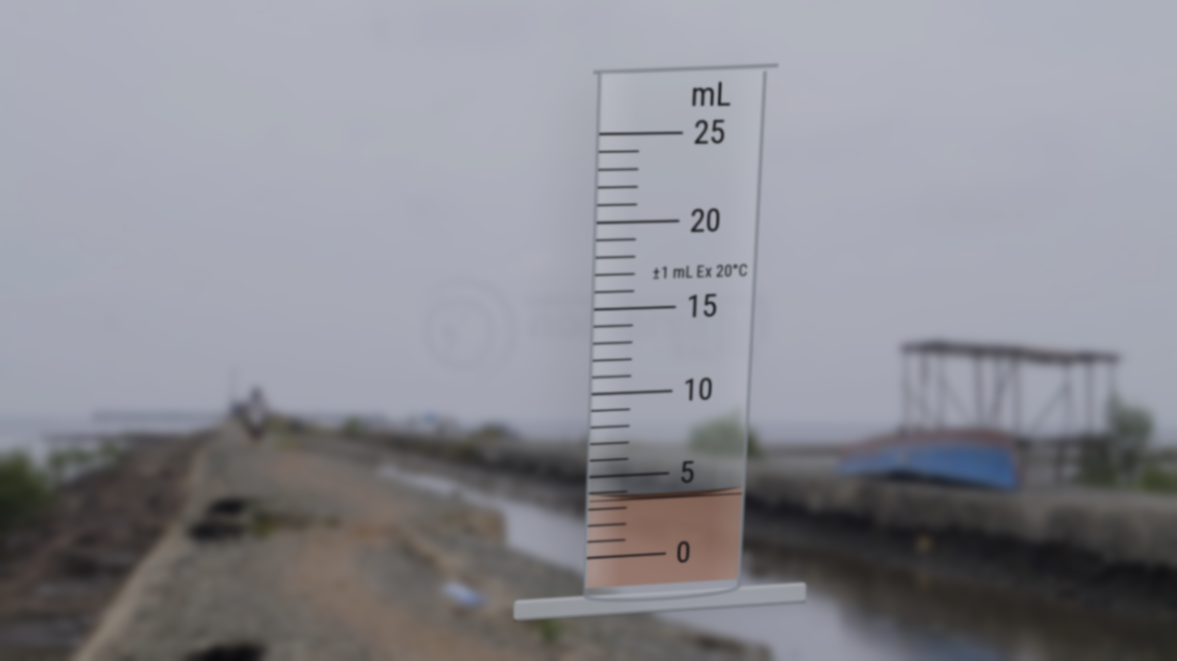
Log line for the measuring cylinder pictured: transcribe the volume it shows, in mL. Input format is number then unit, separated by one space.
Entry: 3.5 mL
